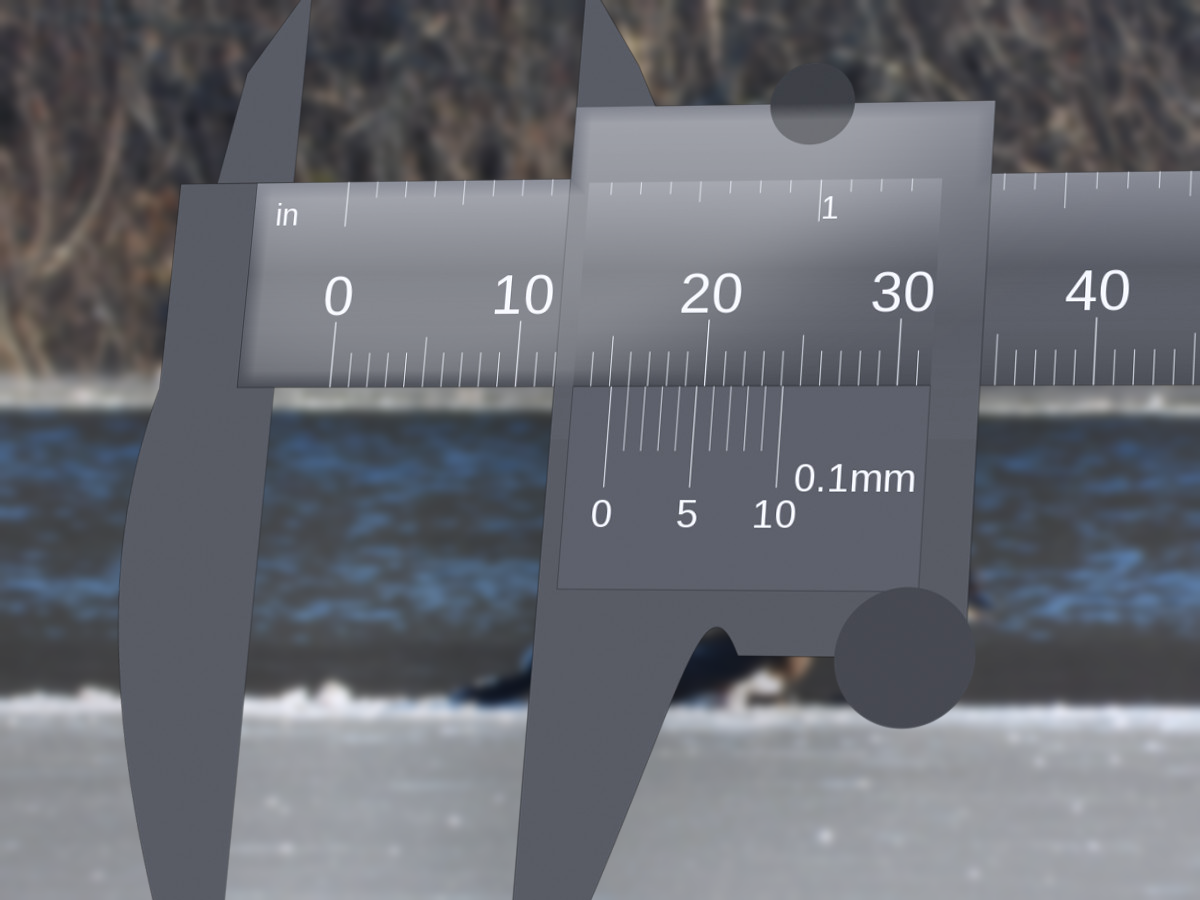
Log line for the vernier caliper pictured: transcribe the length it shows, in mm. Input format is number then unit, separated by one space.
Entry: 15.1 mm
